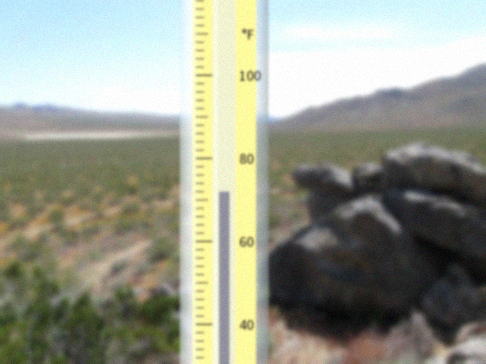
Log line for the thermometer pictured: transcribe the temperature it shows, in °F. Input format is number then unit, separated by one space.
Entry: 72 °F
